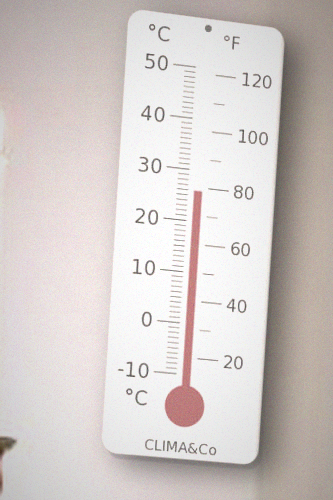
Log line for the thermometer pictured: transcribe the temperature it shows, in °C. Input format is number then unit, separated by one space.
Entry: 26 °C
